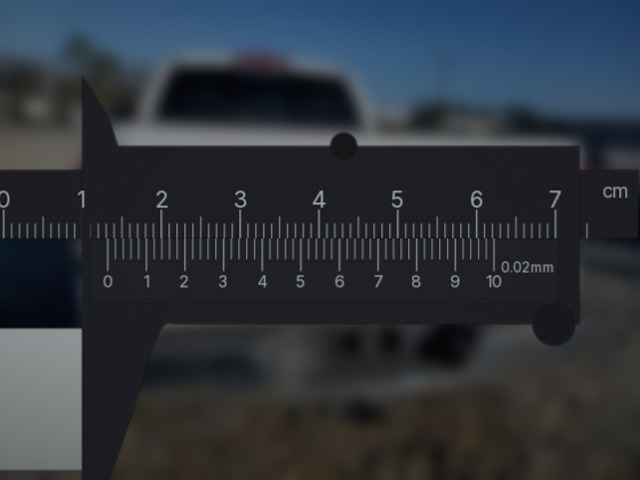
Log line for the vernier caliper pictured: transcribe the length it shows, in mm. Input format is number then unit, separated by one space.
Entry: 13.2 mm
